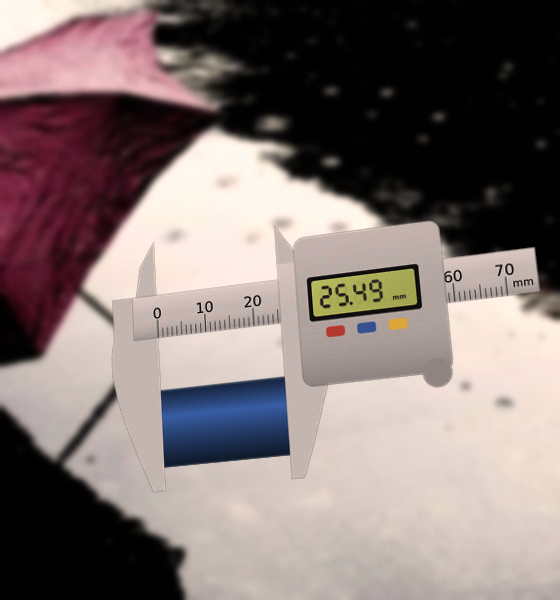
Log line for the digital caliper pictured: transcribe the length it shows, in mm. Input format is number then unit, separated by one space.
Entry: 25.49 mm
